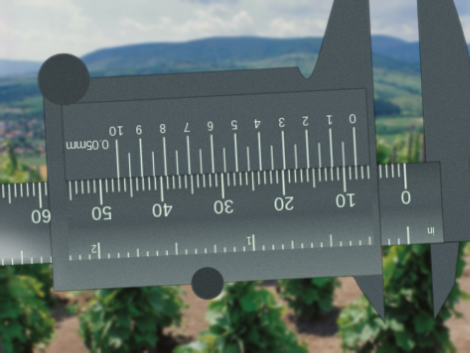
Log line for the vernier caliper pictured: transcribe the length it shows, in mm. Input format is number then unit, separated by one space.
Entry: 8.0 mm
